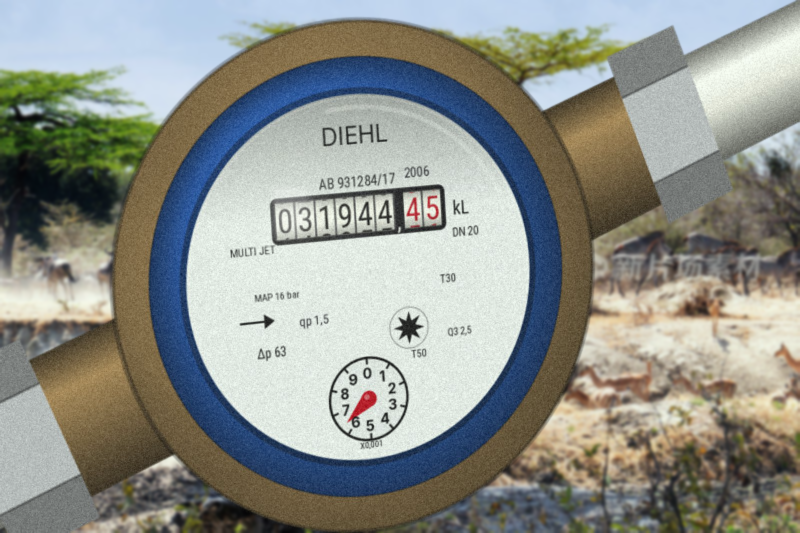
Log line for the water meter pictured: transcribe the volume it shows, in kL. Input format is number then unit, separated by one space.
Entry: 31944.456 kL
